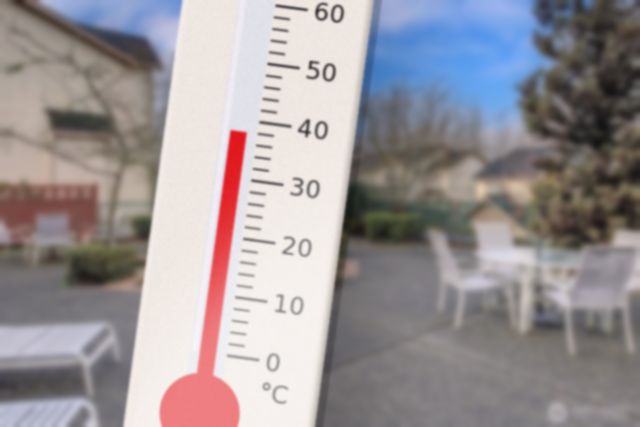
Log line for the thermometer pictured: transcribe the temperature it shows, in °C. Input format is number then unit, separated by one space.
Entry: 38 °C
